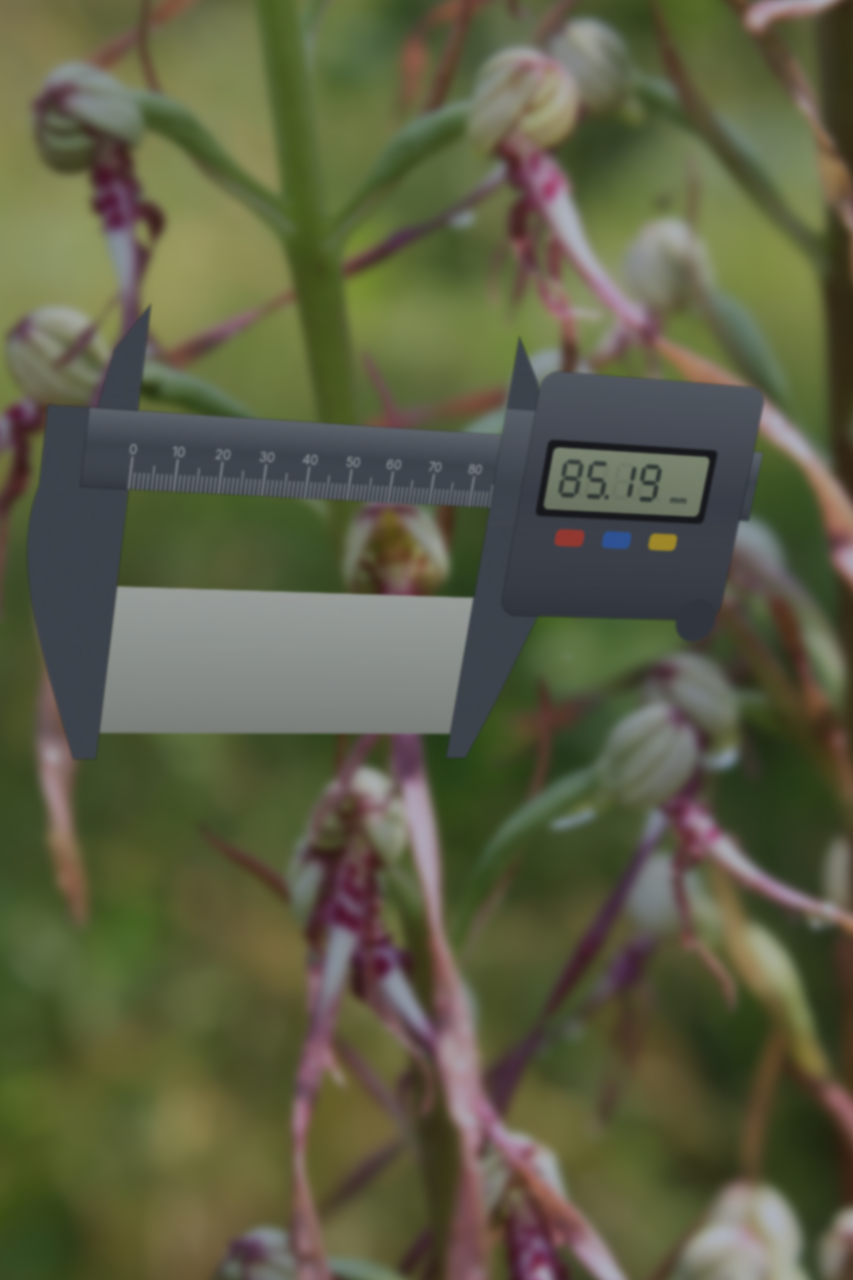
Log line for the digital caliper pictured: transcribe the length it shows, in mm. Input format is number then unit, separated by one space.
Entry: 85.19 mm
